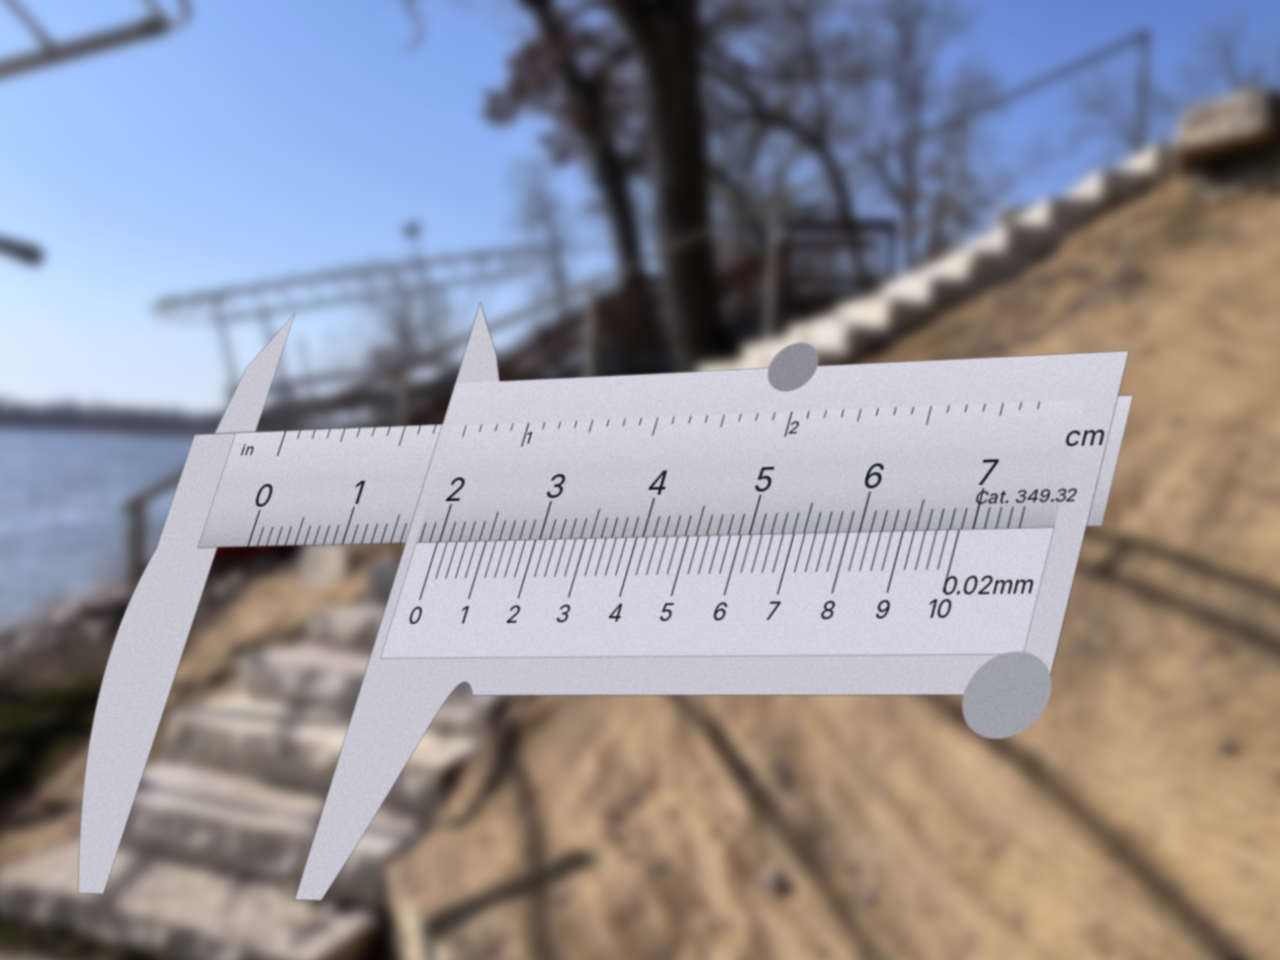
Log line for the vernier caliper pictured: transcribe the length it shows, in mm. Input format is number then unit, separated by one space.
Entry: 19.8 mm
